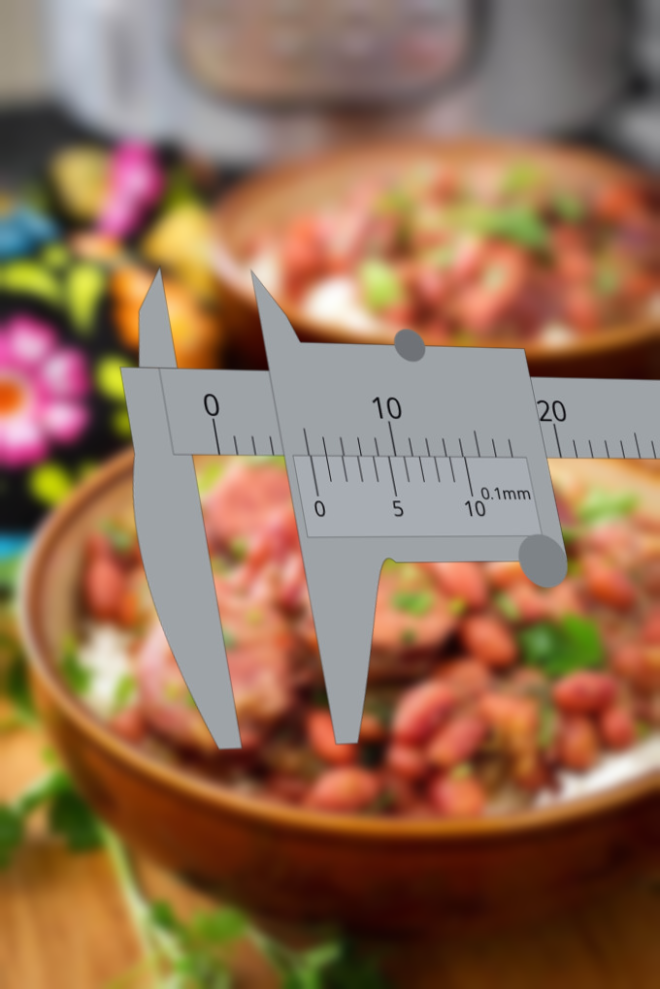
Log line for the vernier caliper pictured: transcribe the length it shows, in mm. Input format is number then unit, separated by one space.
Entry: 5.1 mm
